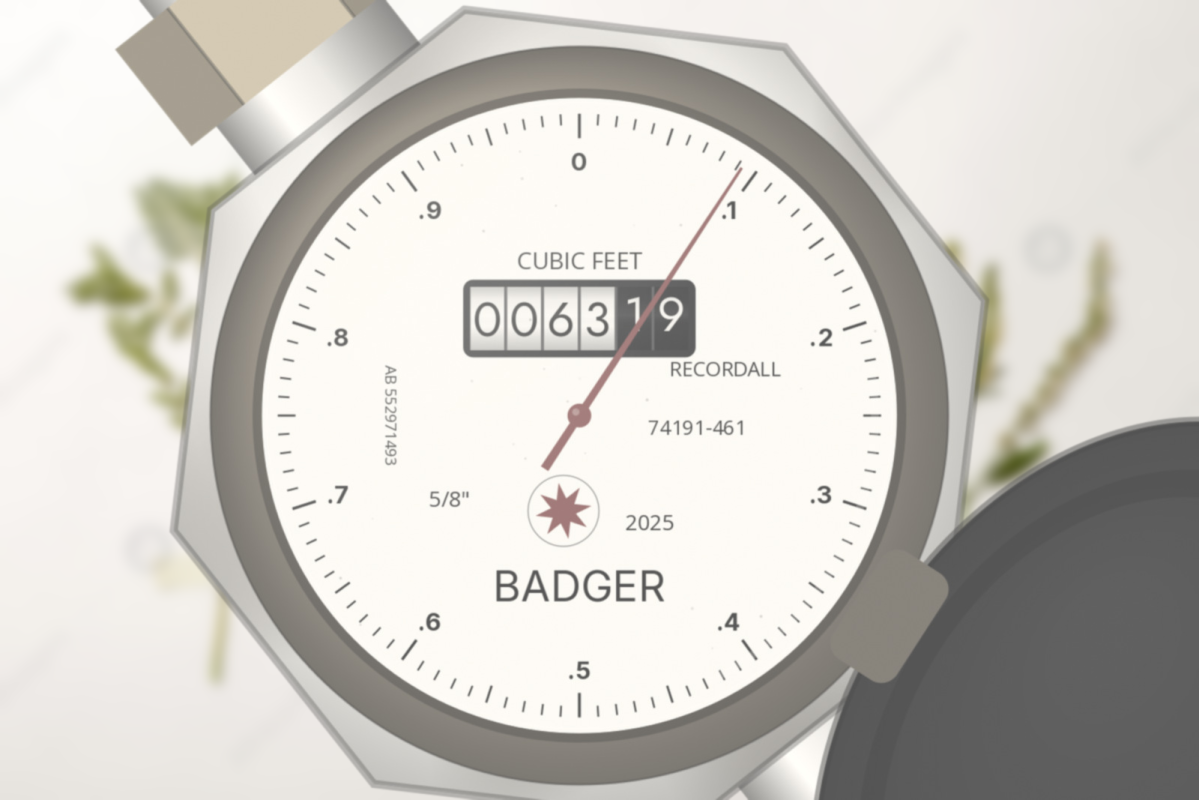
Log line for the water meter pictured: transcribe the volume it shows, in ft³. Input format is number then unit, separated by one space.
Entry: 6319.09 ft³
